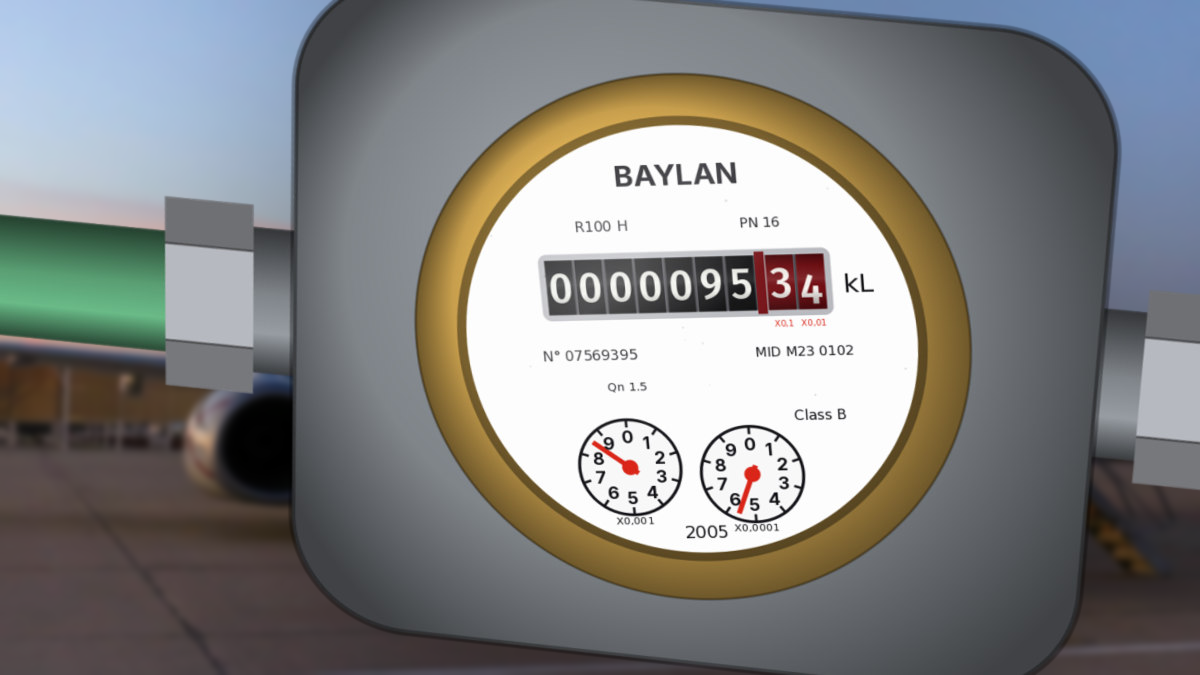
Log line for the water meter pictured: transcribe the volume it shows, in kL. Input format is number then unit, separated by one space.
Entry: 95.3385 kL
